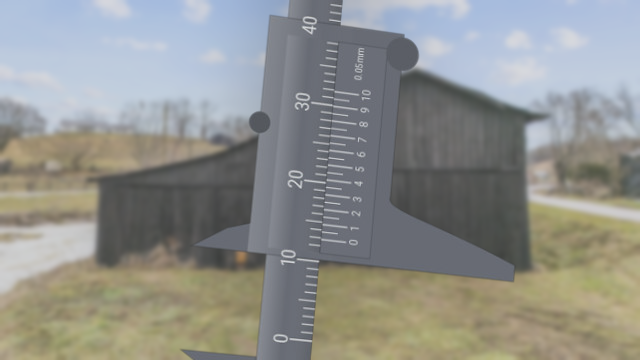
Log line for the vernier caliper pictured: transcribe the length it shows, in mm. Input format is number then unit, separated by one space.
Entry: 12.8 mm
